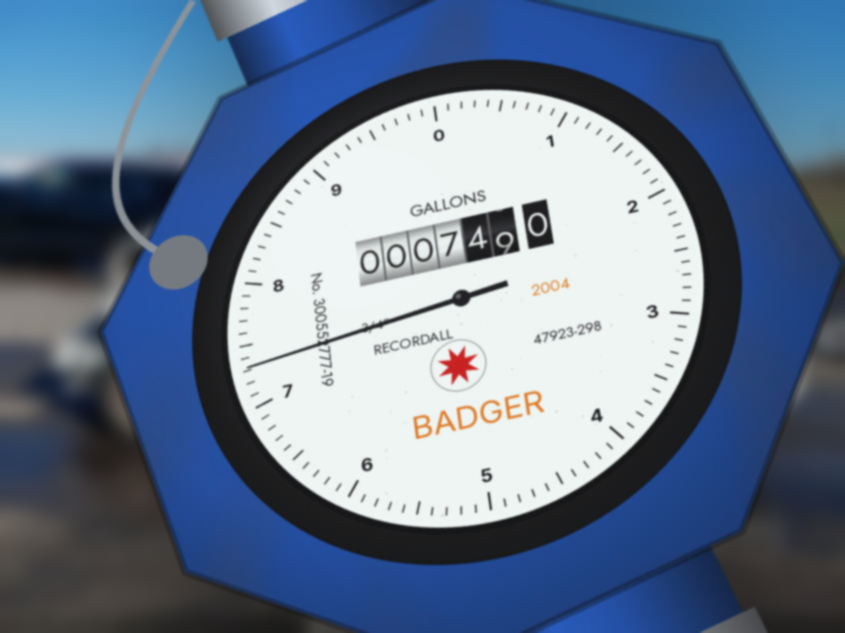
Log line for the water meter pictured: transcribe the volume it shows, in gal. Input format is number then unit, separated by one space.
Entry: 7487.3 gal
